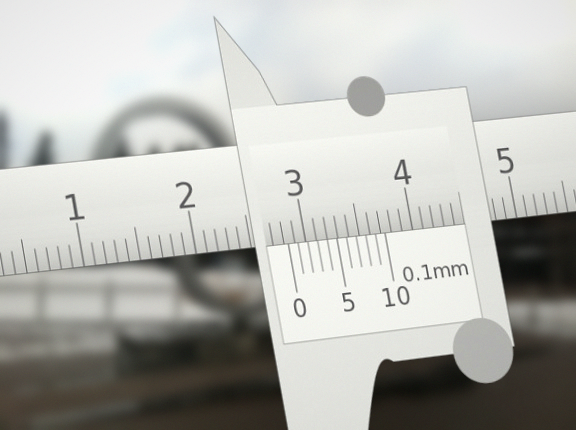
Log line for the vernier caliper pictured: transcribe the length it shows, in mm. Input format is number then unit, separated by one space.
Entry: 28.4 mm
